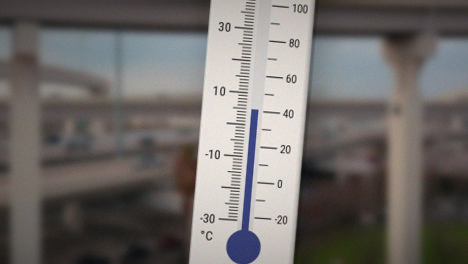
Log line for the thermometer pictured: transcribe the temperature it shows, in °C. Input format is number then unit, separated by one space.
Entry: 5 °C
